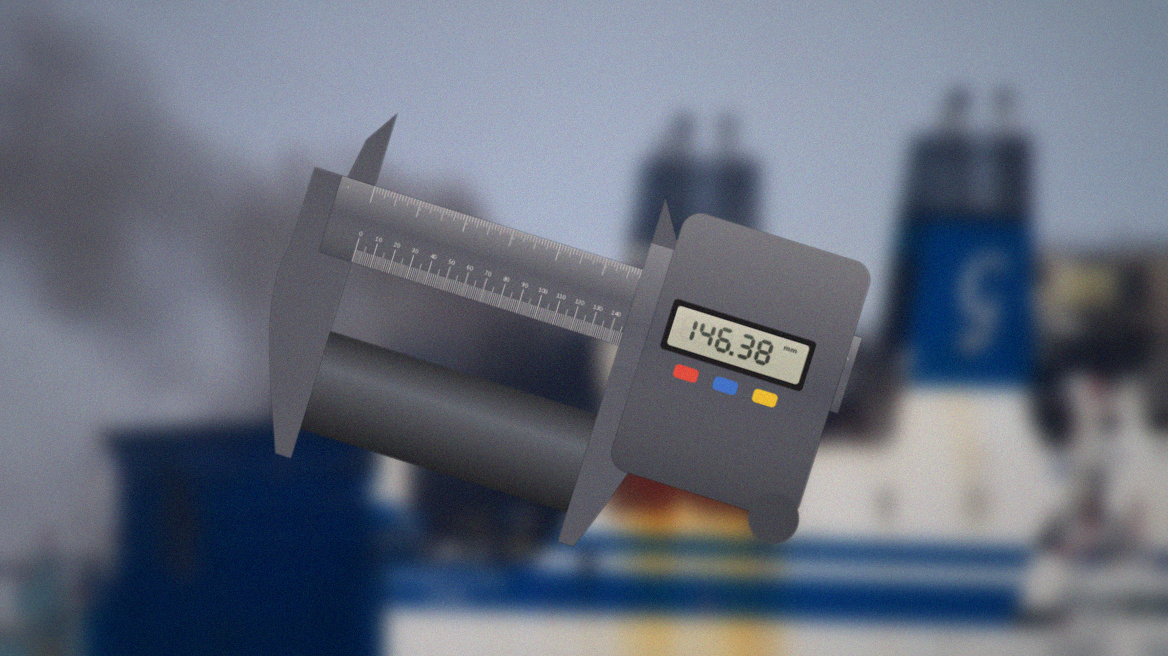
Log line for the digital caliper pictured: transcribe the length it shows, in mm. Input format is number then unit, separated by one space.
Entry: 146.38 mm
